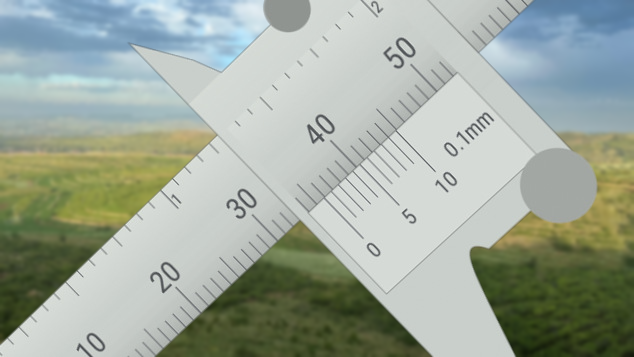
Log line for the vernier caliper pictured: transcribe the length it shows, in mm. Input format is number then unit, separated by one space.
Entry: 35.9 mm
